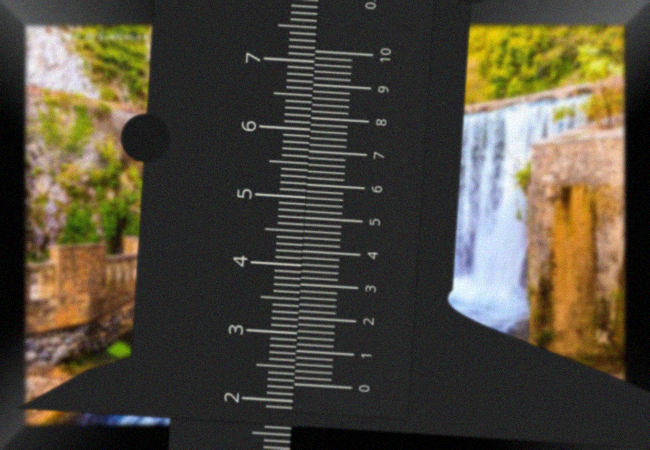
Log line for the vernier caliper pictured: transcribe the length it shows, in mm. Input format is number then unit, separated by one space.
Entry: 22.5 mm
